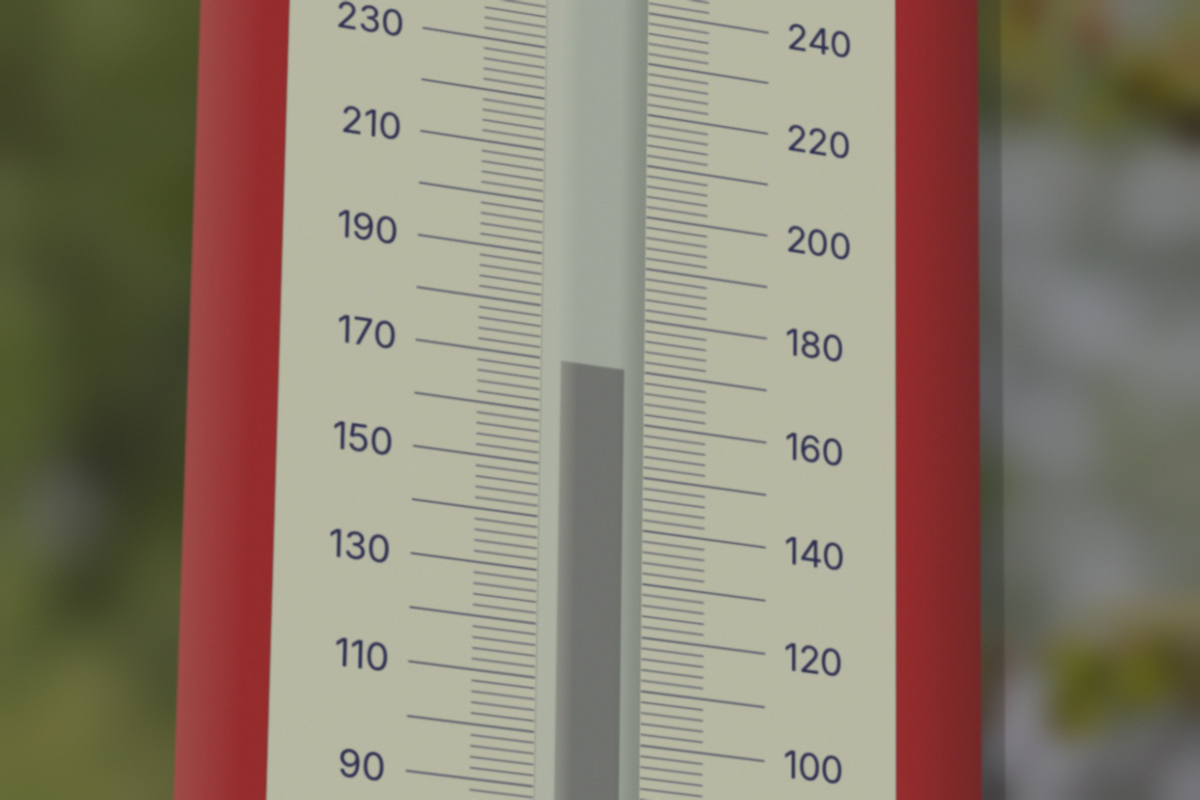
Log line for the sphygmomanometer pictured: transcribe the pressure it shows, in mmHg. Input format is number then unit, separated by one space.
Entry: 170 mmHg
